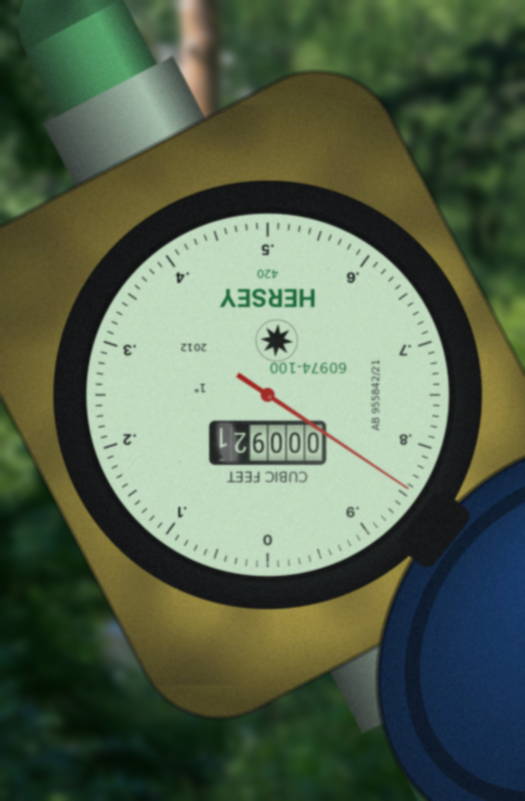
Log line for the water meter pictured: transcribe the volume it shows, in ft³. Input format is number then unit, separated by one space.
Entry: 920.84 ft³
